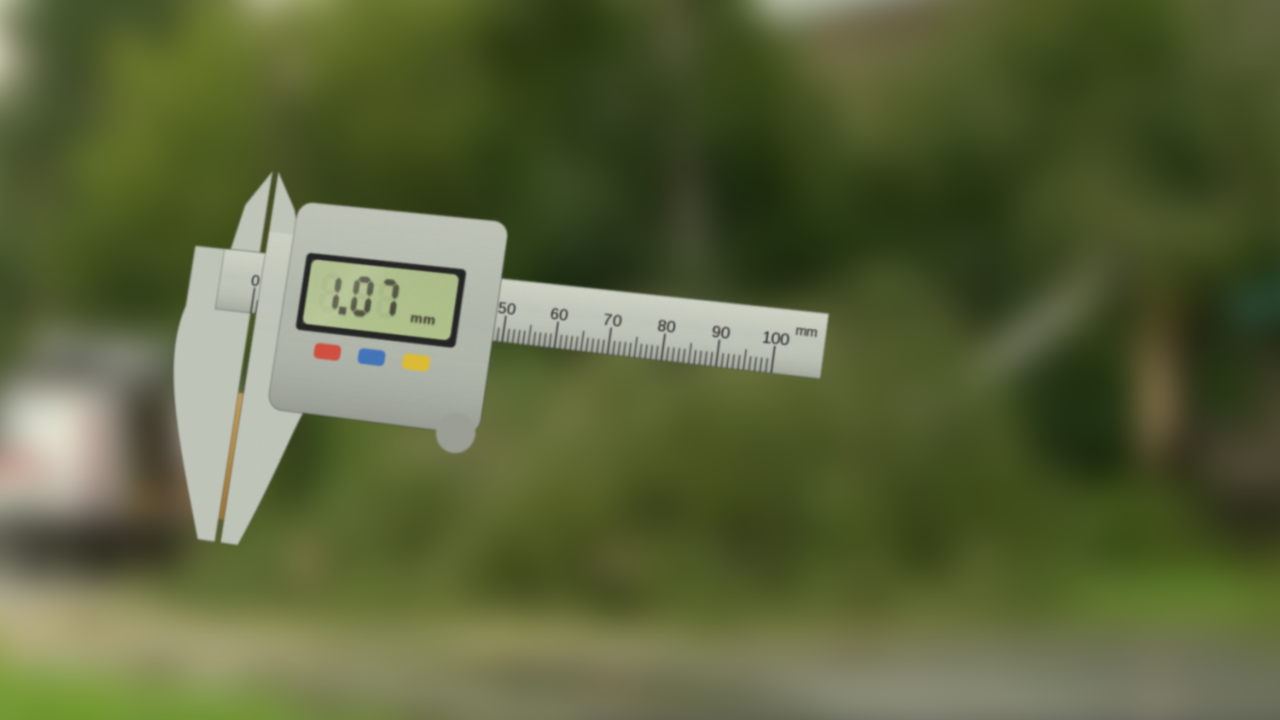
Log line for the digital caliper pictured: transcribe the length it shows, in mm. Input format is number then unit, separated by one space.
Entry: 1.07 mm
